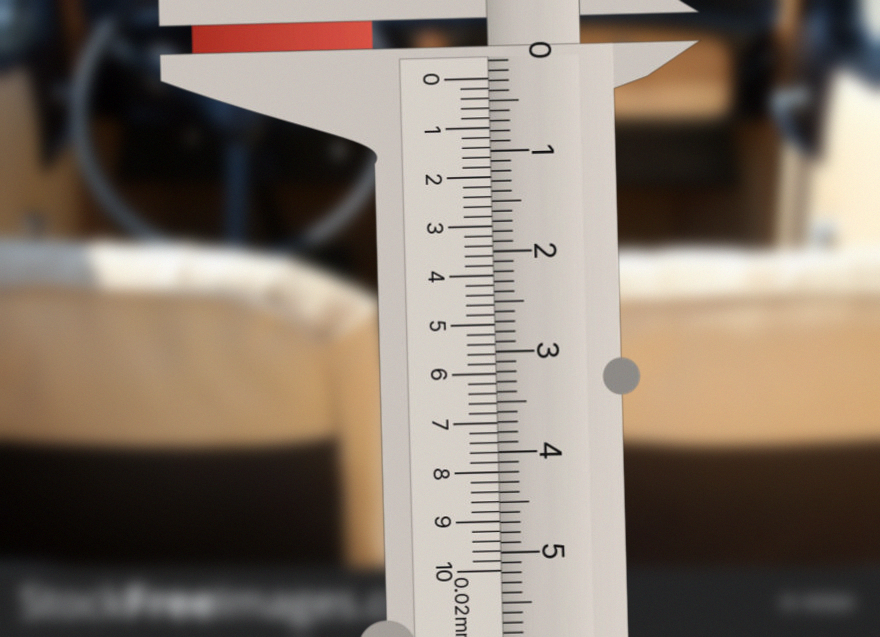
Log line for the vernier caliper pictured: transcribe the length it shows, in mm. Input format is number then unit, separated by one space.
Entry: 2.8 mm
